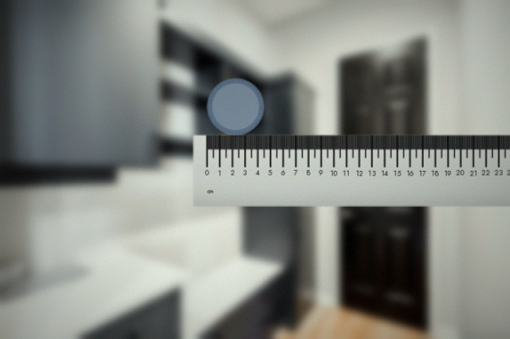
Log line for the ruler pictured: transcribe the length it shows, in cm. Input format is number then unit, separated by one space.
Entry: 4.5 cm
